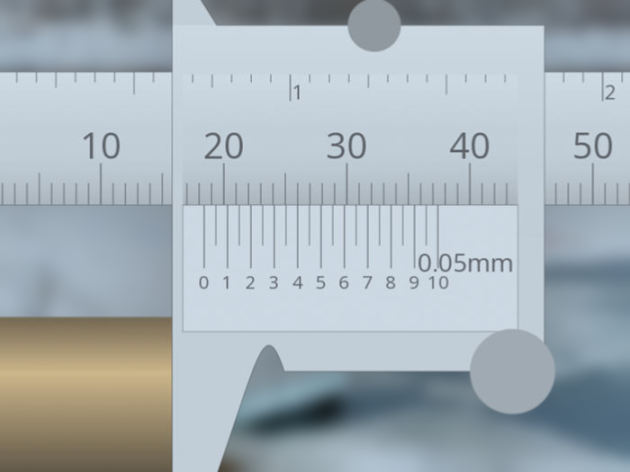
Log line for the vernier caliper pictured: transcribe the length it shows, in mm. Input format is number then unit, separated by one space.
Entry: 18.4 mm
